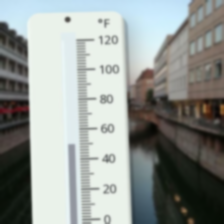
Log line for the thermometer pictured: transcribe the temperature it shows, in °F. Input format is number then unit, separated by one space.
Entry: 50 °F
